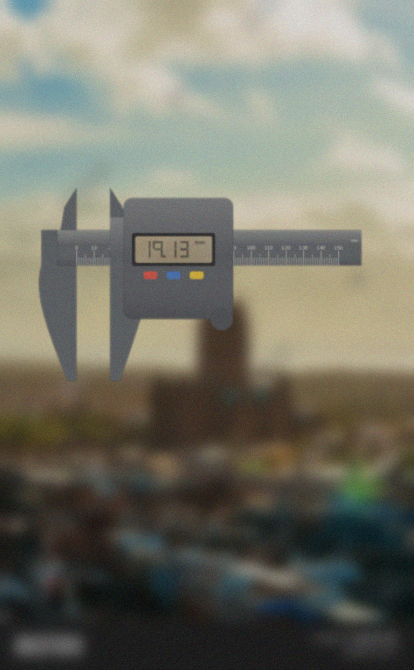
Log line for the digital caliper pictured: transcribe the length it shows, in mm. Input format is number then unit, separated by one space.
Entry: 19.13 mm
